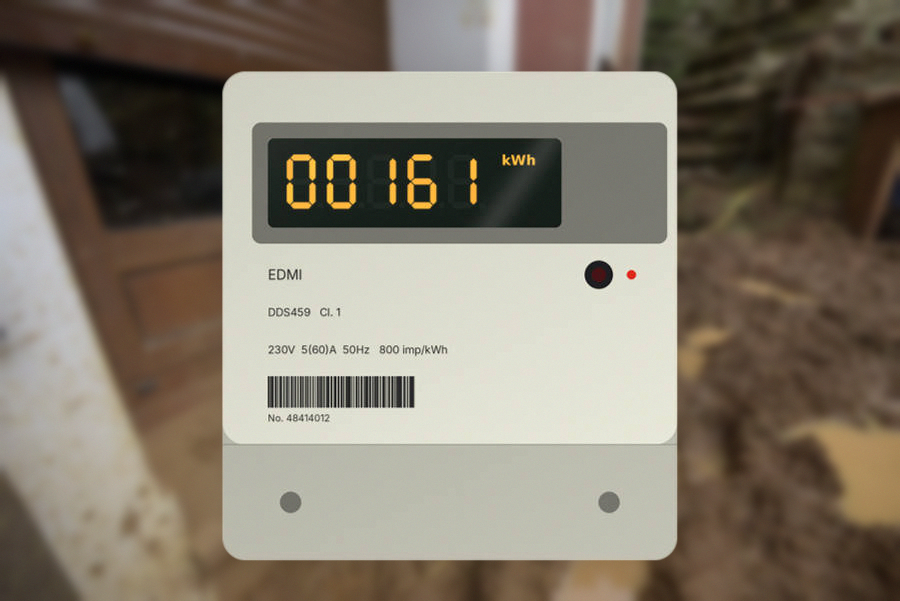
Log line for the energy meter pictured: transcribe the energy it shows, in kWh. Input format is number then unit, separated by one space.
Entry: 161 kWh
